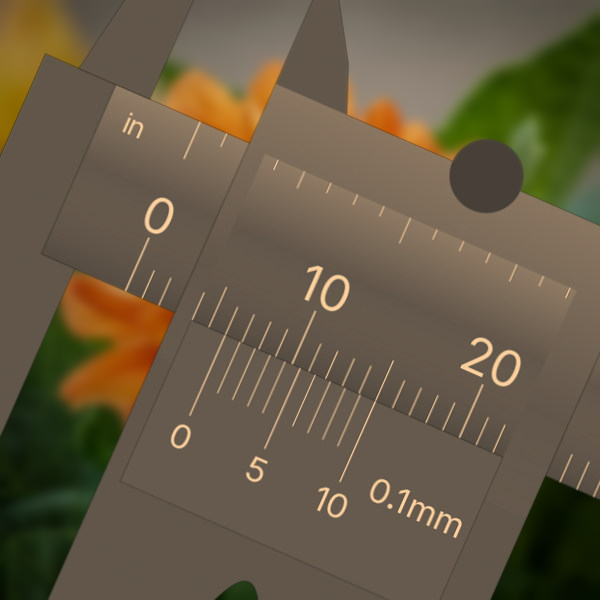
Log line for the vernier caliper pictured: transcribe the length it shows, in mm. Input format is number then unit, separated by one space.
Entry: 6.0 mm
